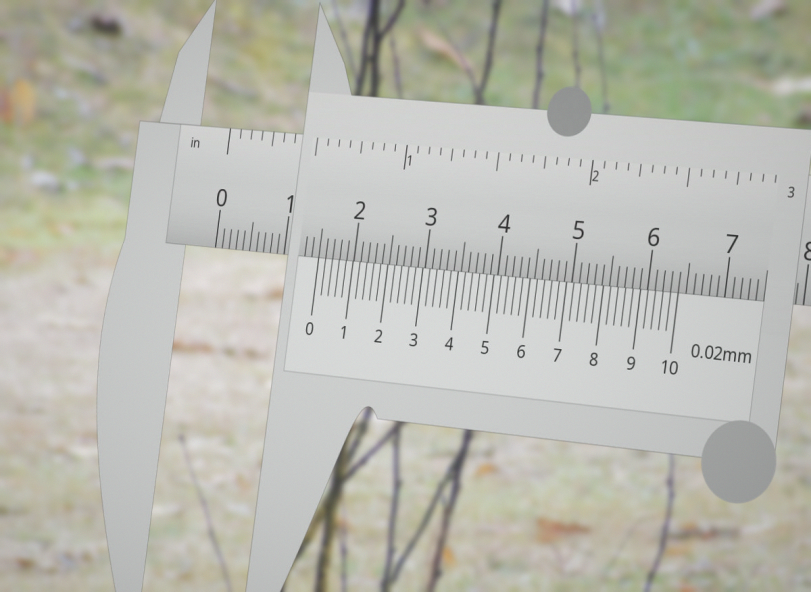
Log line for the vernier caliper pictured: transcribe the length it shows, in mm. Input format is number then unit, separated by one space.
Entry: 15.0 mm
